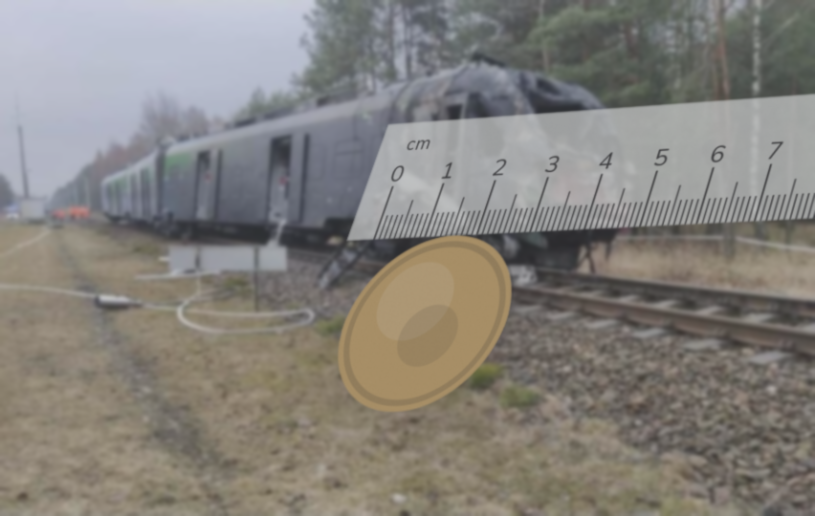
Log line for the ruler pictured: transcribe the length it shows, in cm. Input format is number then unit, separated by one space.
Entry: 3.1 cm
